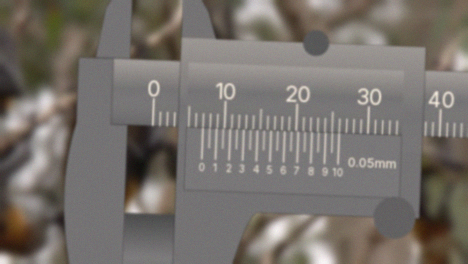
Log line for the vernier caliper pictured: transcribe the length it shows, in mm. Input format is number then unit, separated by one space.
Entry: 7.0 mm
